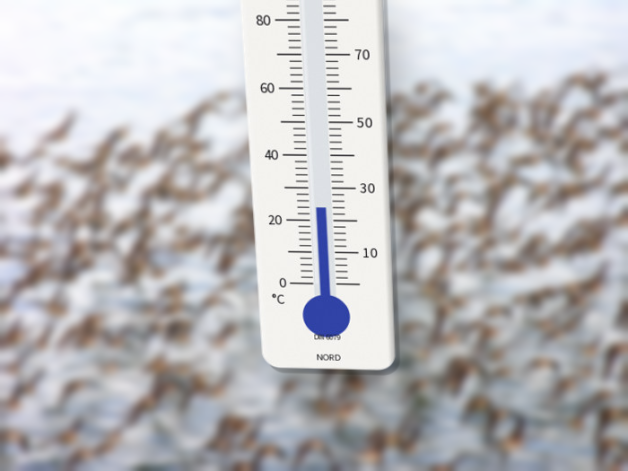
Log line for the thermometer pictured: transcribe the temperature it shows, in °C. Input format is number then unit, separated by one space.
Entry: 24 °C
